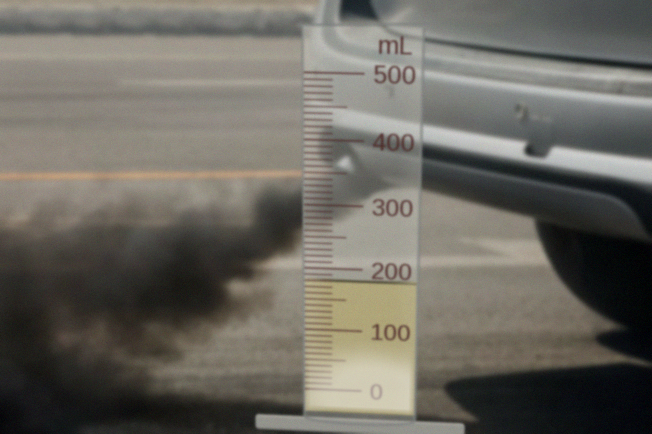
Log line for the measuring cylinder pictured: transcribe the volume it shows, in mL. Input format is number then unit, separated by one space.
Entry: 180 mL
